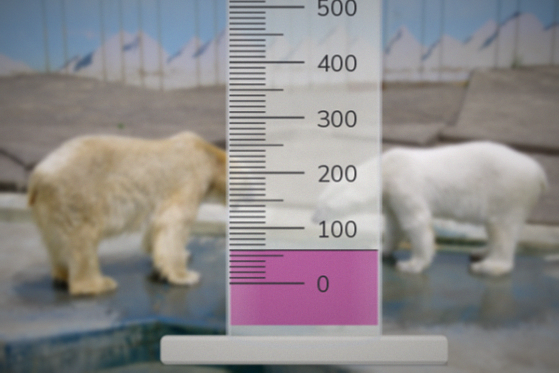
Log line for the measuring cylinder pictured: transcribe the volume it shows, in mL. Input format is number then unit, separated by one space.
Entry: 60 mL
